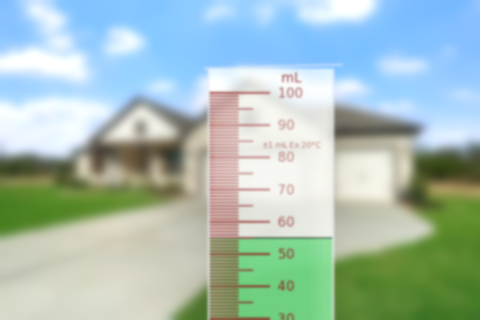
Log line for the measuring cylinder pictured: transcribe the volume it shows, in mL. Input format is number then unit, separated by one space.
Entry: 55 mL
